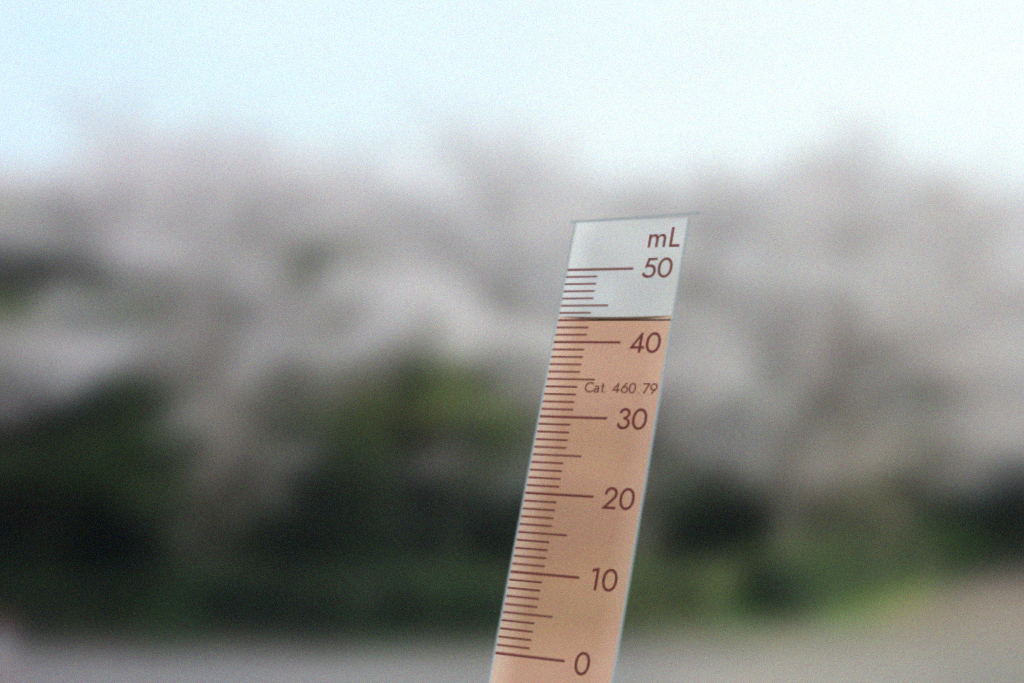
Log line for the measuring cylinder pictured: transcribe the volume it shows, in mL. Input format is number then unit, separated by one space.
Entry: 43 mL
